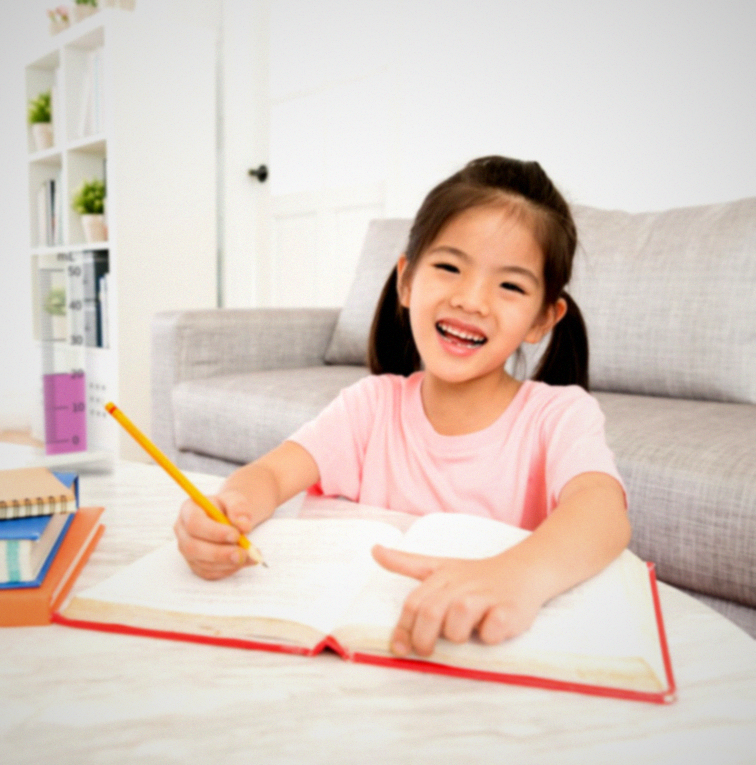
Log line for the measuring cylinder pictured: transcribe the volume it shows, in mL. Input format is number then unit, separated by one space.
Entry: 20 mL
